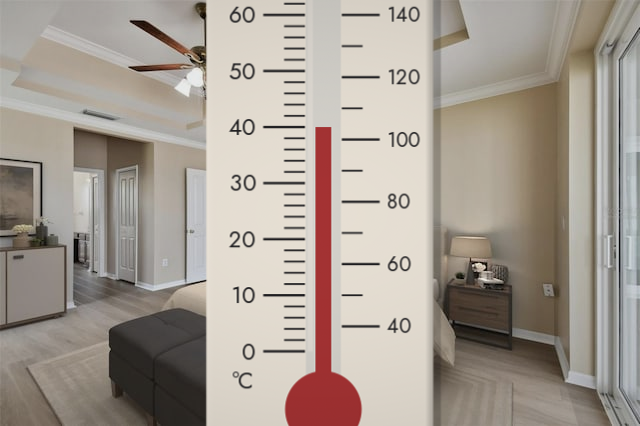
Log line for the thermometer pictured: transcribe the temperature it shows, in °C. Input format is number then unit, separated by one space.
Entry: 40 °C
